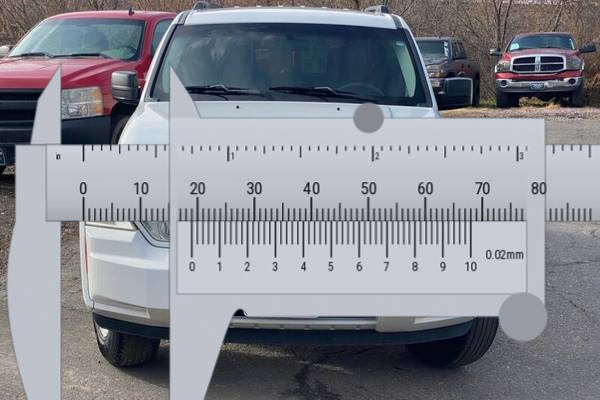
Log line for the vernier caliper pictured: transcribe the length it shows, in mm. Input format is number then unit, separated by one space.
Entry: 19.0 mm
